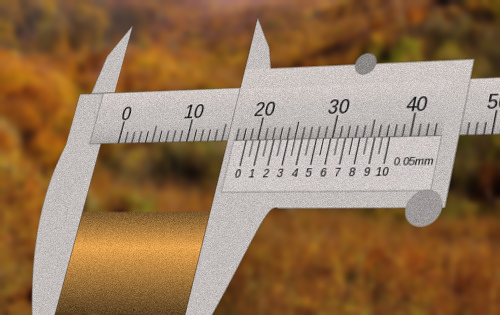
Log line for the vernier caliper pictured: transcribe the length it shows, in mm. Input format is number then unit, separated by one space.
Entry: 18.4 mm
